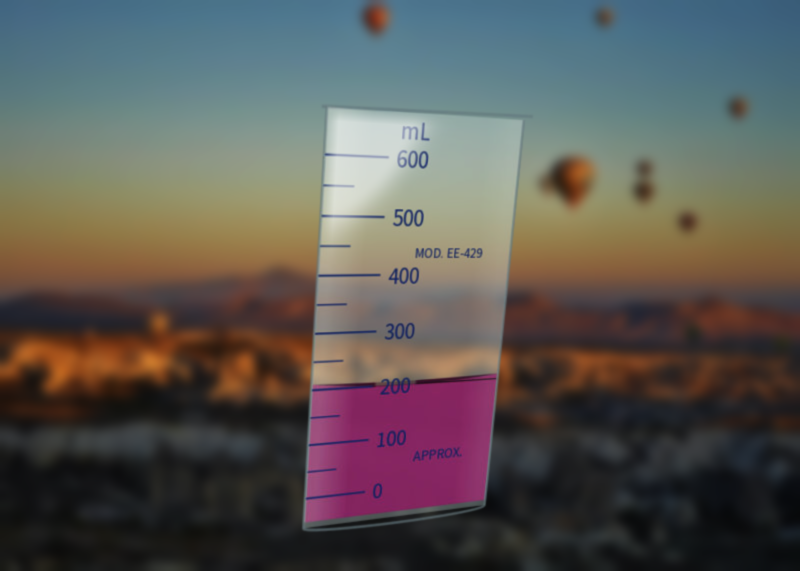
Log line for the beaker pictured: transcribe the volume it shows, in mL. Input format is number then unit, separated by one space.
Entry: 200 mL
